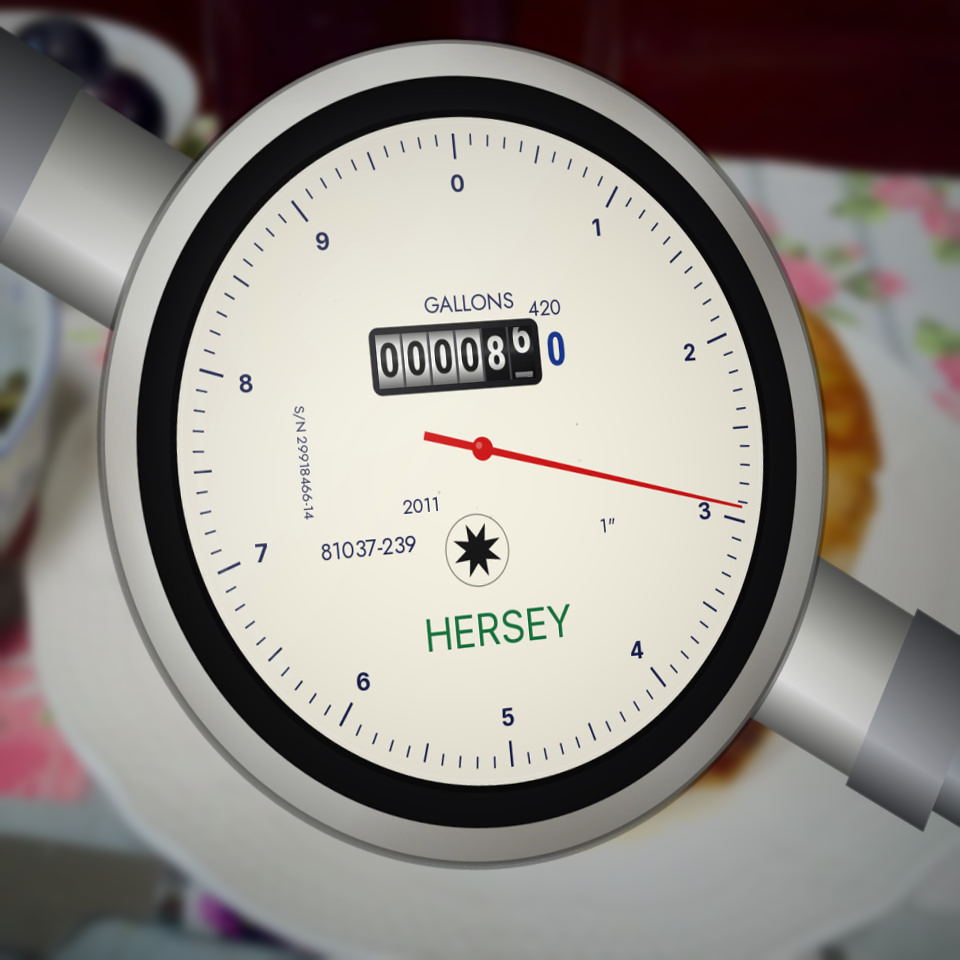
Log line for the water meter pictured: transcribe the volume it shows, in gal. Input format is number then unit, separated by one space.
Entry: 862.9 gal
